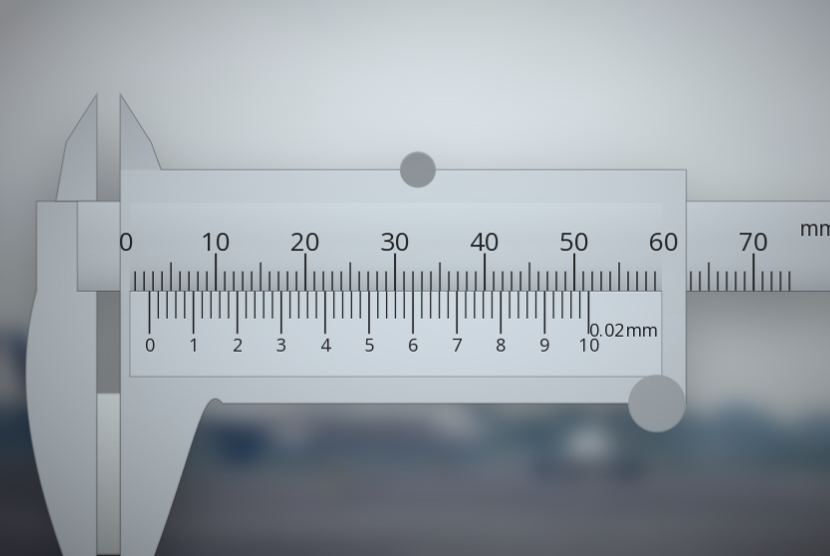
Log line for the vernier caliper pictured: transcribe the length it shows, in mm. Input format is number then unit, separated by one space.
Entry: 2.6 mm
